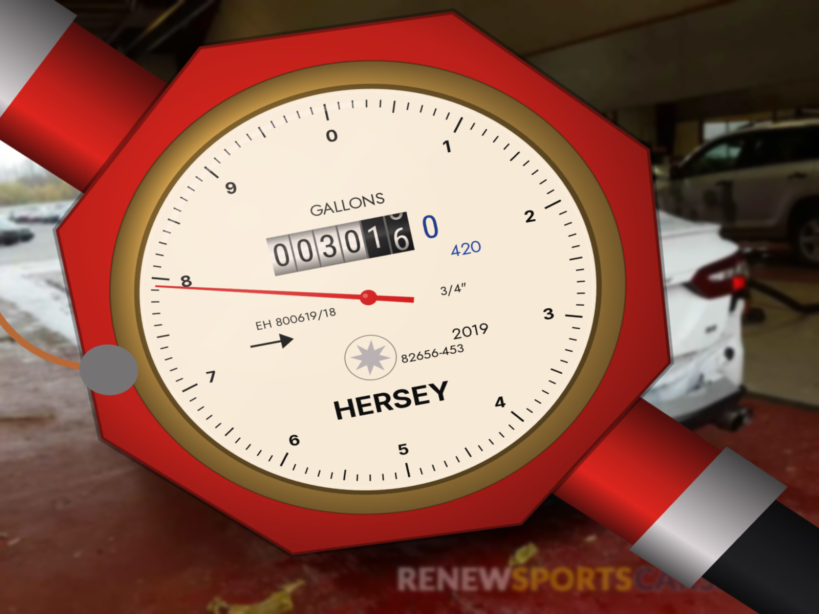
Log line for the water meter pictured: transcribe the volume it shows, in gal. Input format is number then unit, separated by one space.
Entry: 30157.9 gal
